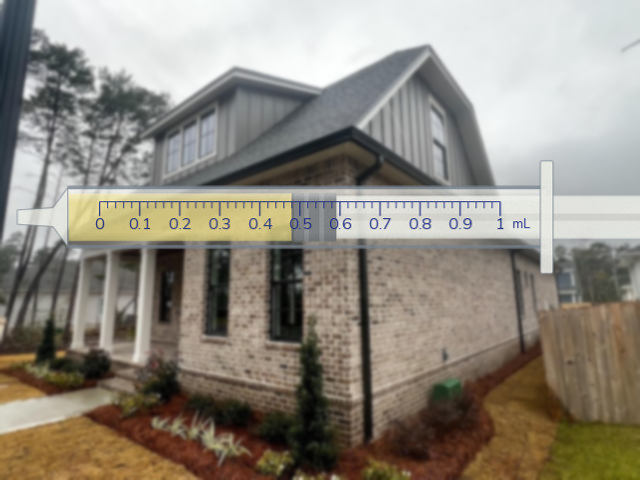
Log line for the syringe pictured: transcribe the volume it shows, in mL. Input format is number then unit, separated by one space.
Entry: 0.48 mL
